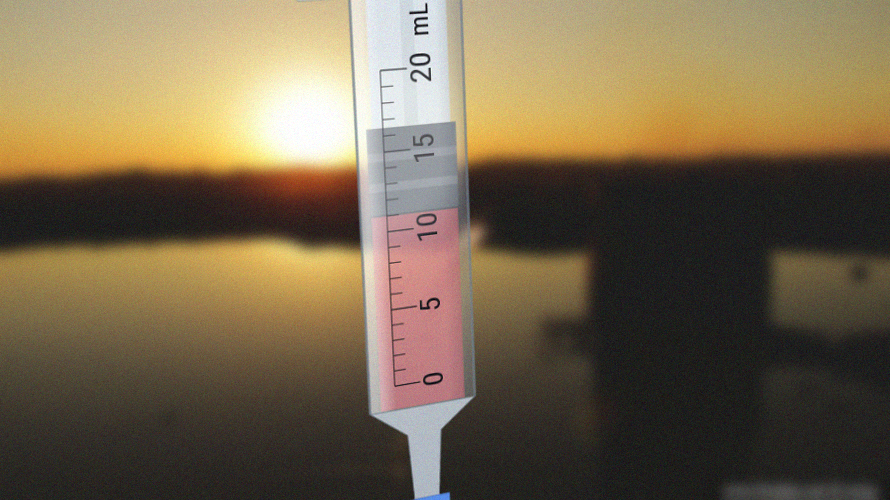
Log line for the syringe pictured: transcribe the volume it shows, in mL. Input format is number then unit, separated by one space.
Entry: 11 mL
